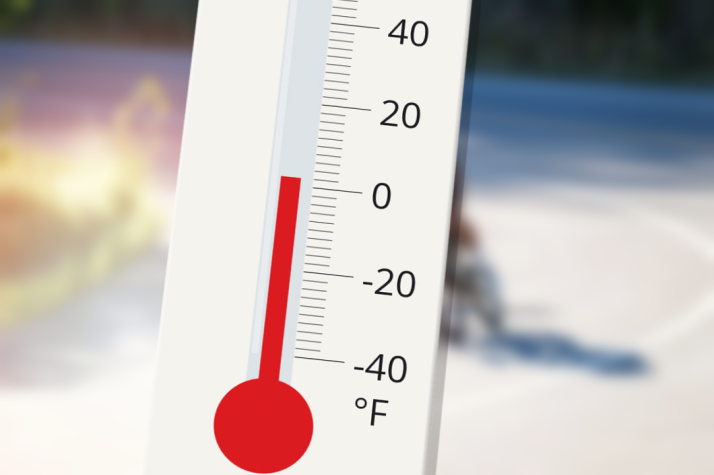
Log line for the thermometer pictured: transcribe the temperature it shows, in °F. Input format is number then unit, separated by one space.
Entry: 2 °F
